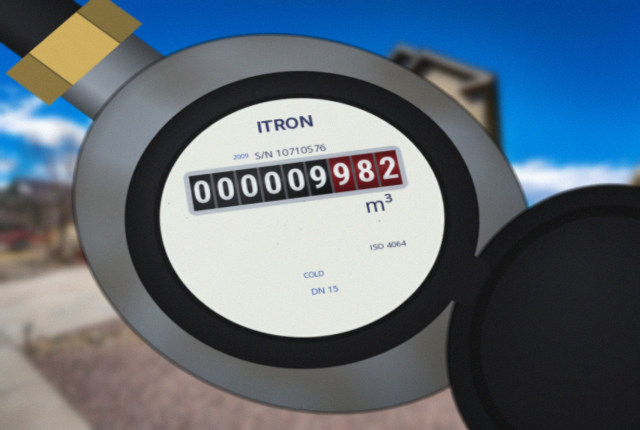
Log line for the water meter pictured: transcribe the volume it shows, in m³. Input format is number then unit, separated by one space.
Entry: 9.982 m³
